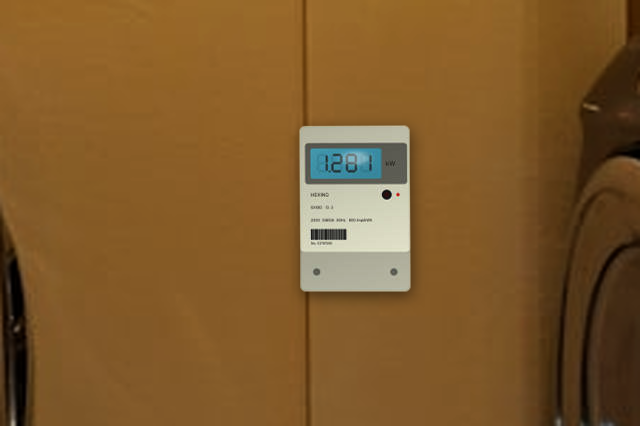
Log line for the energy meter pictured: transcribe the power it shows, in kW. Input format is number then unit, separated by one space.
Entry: 1.281 kW
